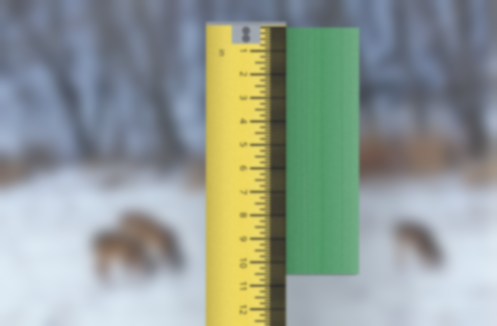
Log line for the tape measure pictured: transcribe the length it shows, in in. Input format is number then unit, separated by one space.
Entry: 10.5 in
